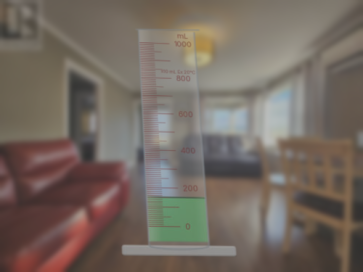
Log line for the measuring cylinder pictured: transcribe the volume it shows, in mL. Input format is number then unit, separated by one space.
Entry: 150 mL
